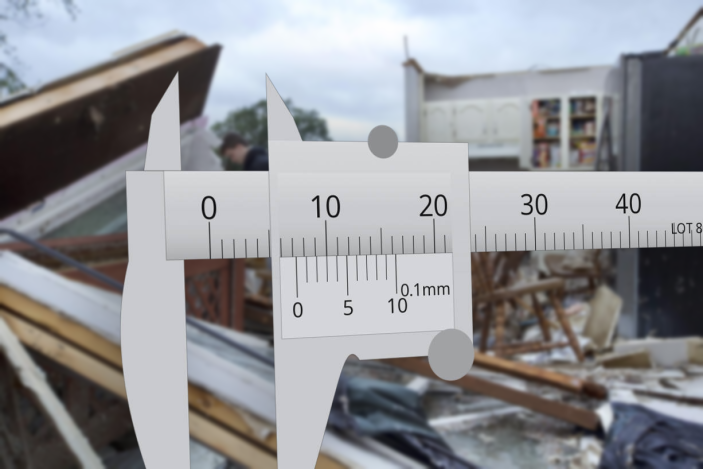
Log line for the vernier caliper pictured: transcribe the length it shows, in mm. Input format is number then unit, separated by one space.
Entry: 7.3 mm
